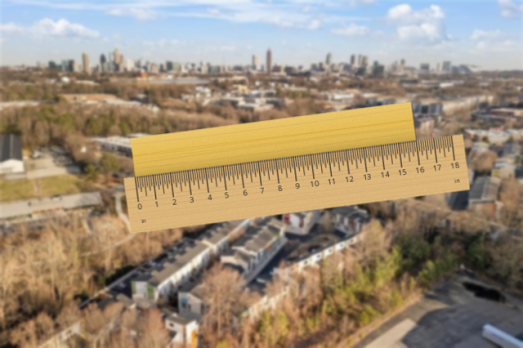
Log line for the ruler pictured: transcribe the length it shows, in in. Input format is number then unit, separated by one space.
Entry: 16 in
